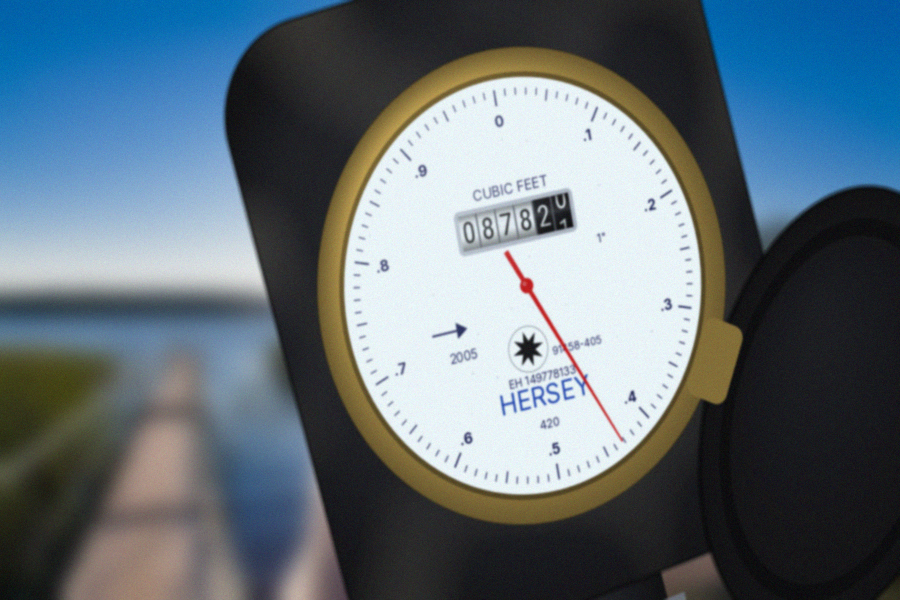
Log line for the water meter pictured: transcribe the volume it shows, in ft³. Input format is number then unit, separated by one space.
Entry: 87820.43 ft³
